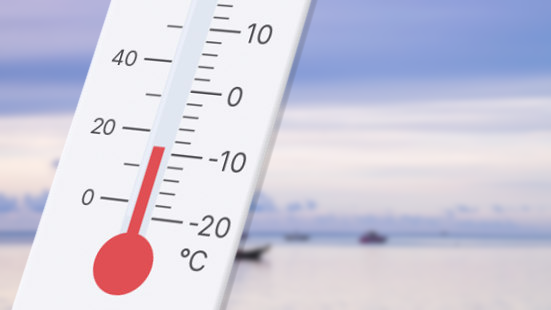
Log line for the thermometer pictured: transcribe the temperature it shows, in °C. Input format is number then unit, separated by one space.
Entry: -9 °C
